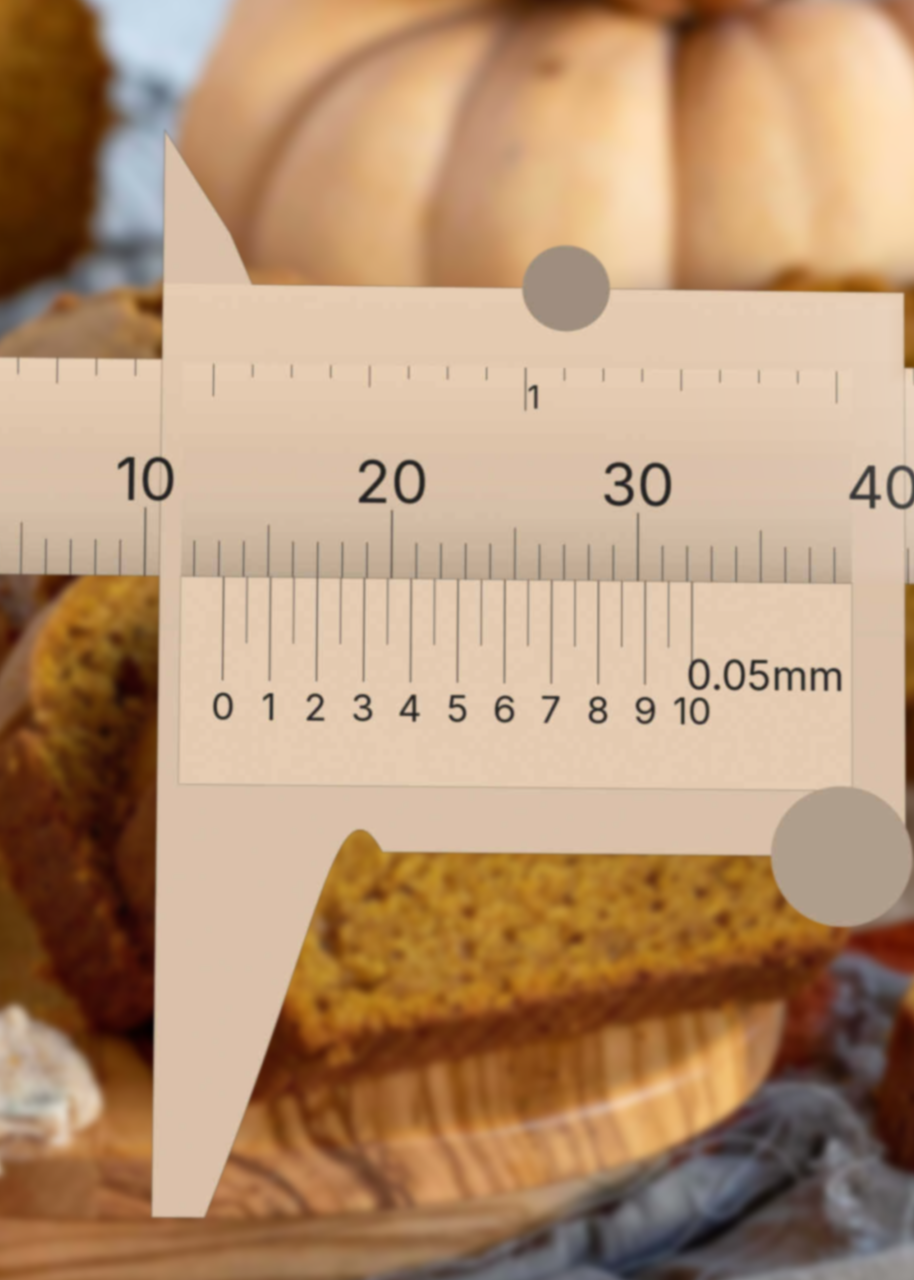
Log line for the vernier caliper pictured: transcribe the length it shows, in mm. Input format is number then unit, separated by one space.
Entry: 13.2 mm
